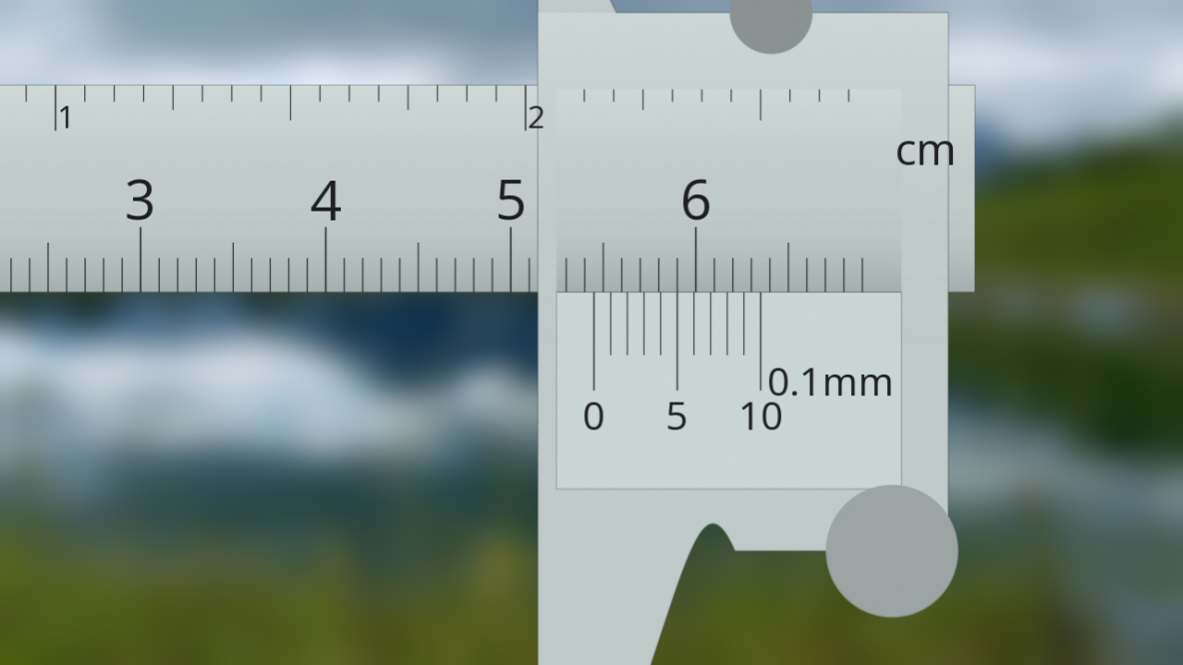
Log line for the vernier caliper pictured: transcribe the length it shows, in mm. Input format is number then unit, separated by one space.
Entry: 54.5 mm
